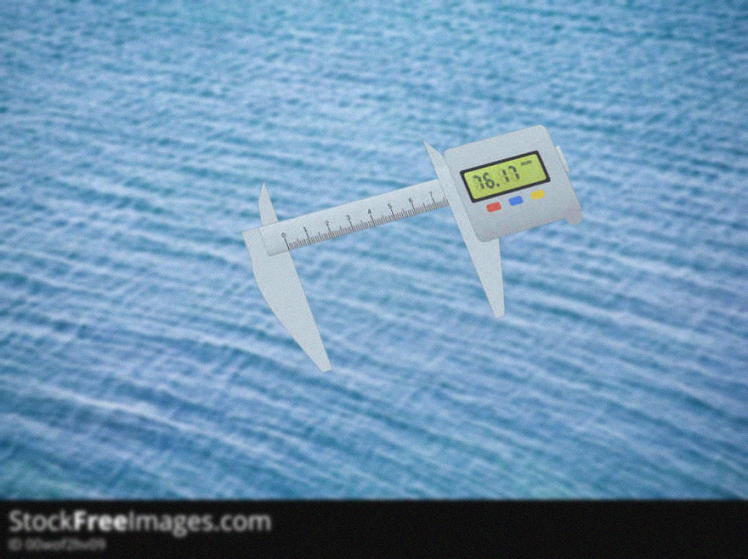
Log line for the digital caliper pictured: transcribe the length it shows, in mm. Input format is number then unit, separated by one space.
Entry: 76.17 mm
